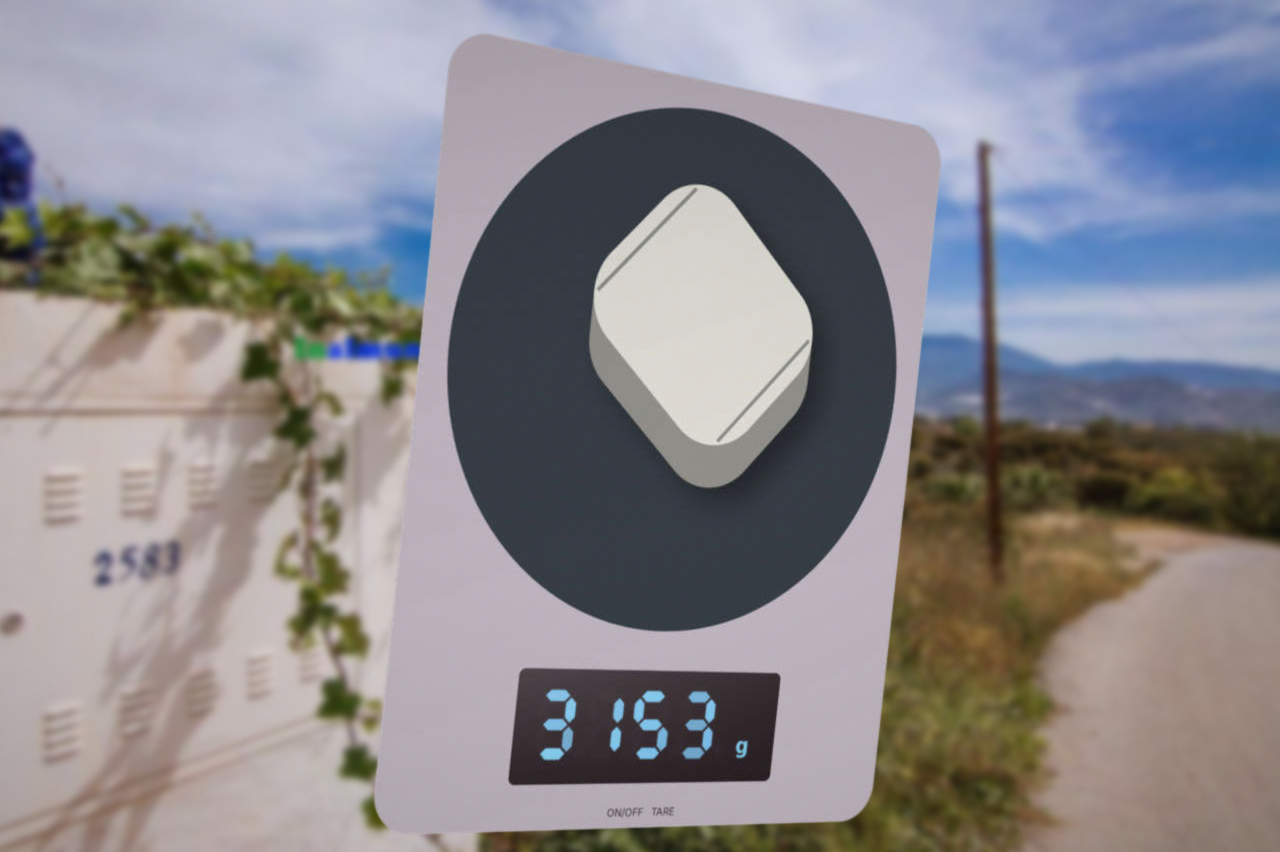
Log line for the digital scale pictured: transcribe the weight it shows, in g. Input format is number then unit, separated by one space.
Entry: 3153 g
